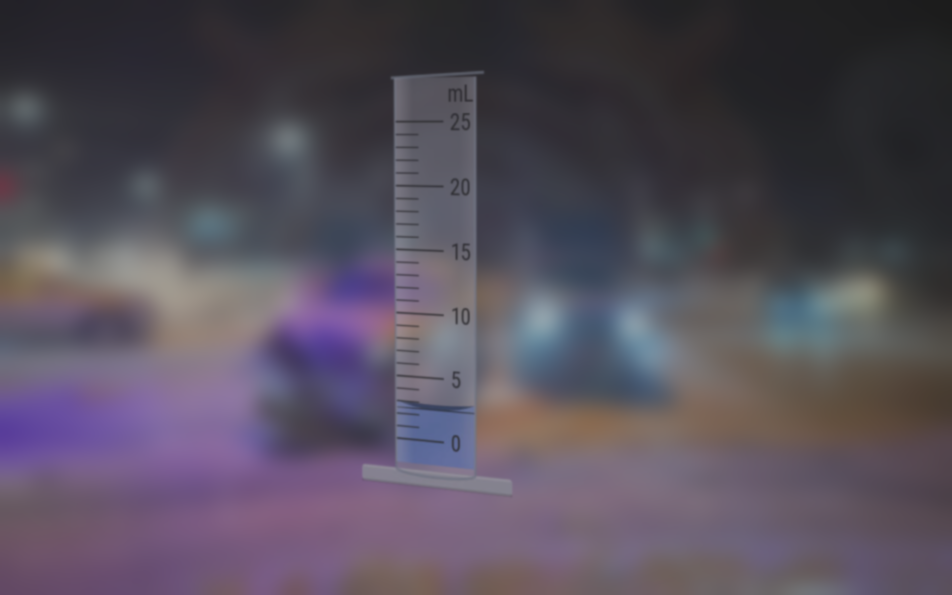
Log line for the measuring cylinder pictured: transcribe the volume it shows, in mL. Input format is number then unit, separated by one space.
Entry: 2.5 mL
